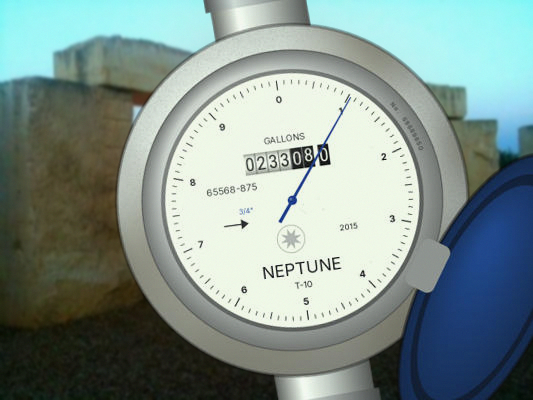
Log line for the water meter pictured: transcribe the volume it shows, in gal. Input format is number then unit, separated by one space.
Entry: 233081.0 gal
